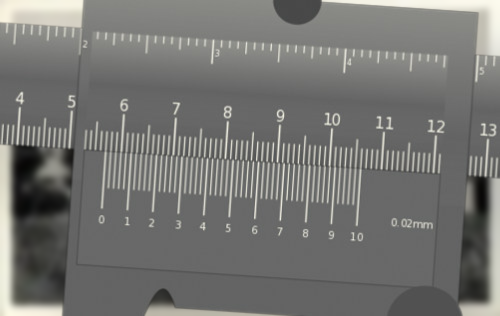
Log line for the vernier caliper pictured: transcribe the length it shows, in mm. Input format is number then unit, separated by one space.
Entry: 57.0 mm
